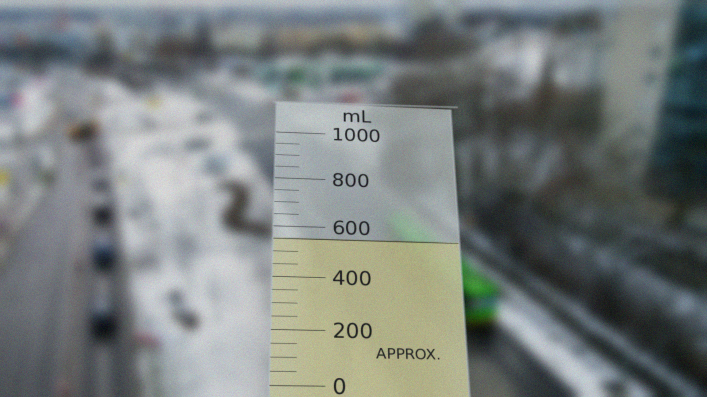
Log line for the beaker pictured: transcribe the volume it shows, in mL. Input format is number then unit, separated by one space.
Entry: 550 mL
